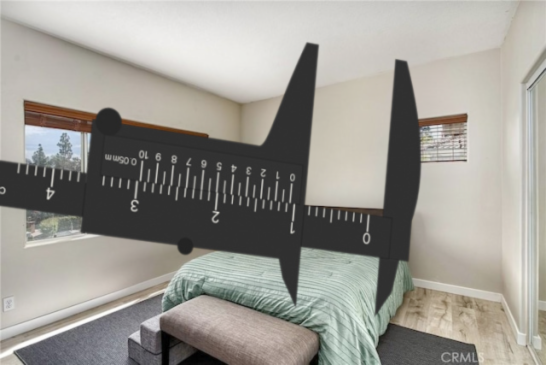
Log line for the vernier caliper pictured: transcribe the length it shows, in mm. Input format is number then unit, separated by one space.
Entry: 10.6 mm
